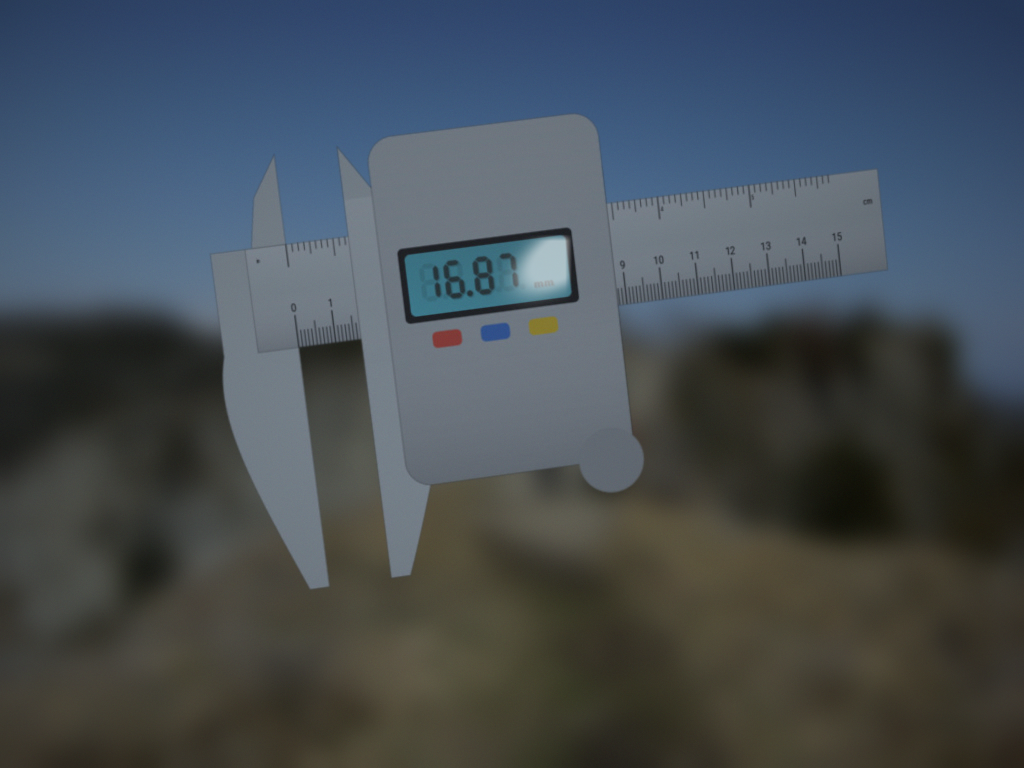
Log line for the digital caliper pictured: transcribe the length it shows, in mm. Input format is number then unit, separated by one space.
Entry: 16.87 mm
